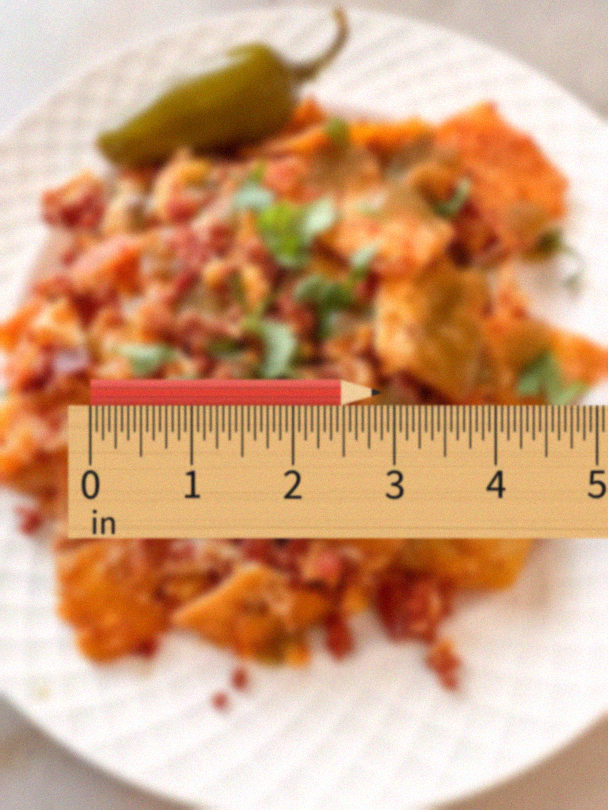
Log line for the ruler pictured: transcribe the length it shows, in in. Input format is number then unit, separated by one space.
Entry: 2.875 in
